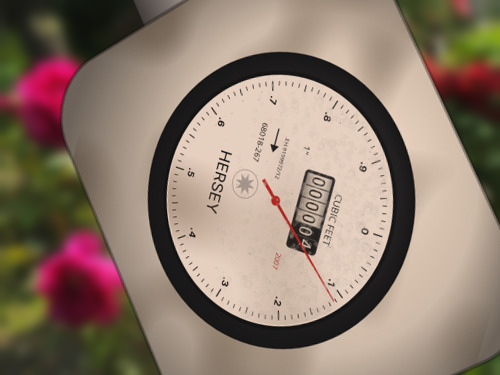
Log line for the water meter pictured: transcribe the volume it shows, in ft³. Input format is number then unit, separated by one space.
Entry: 4.11 ft³
